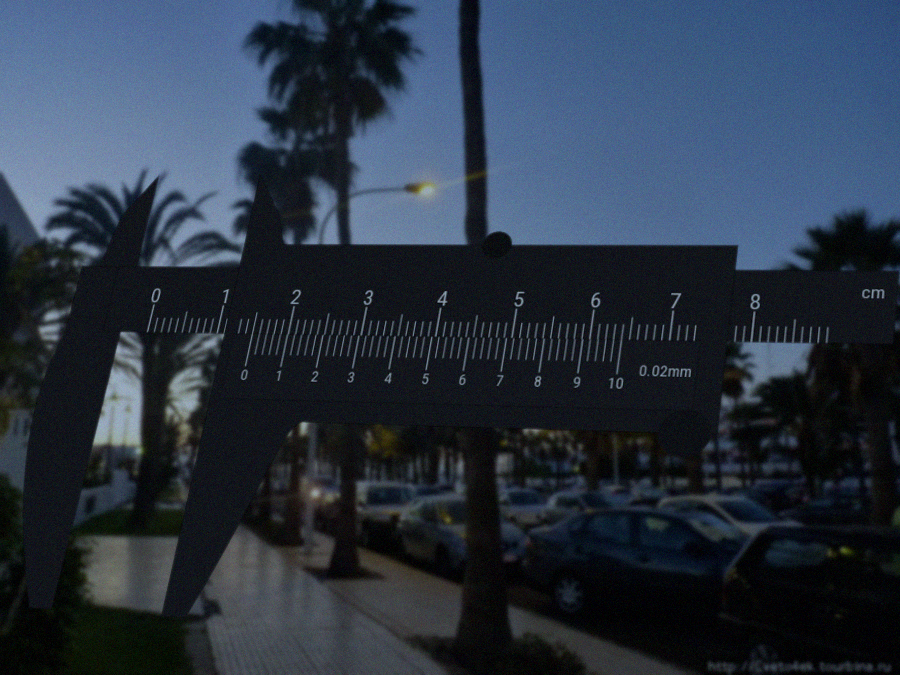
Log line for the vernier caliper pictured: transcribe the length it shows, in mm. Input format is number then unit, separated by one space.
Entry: 15.0 mm
